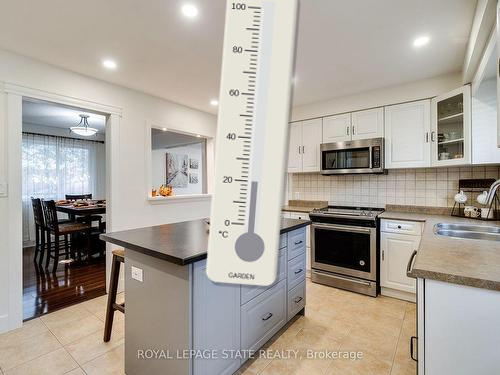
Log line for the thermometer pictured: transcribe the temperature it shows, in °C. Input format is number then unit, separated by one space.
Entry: 20 °C
